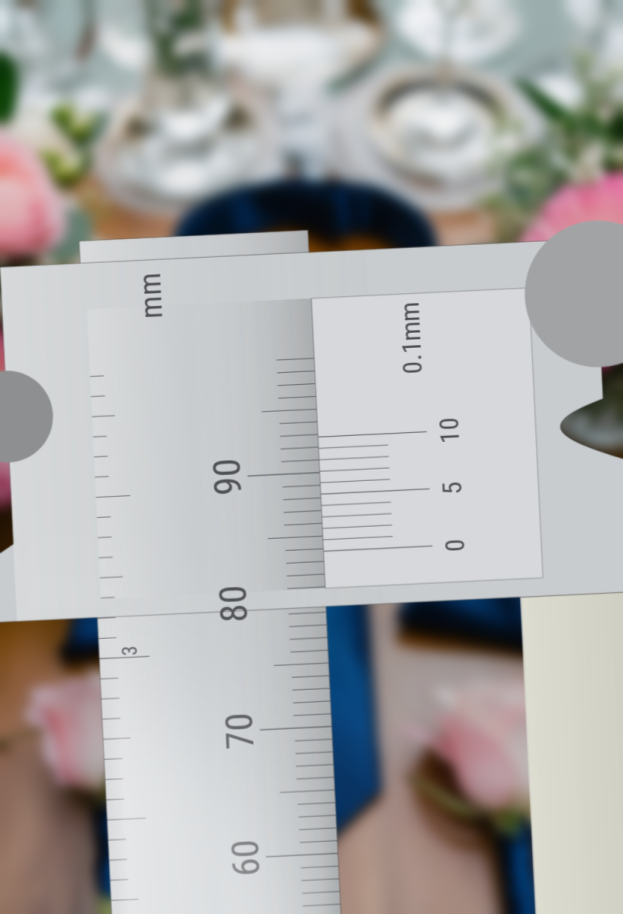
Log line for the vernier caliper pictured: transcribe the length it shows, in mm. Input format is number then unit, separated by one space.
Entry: 83.8 mm
